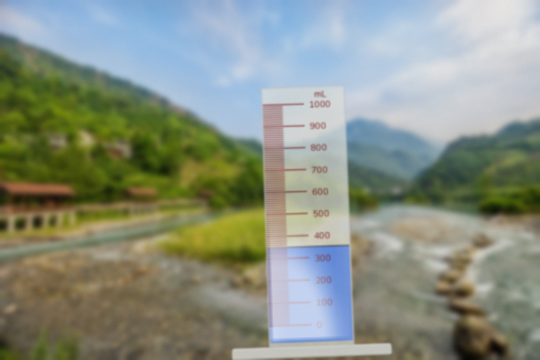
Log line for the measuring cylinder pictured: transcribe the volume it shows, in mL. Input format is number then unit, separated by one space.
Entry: 350 mL
